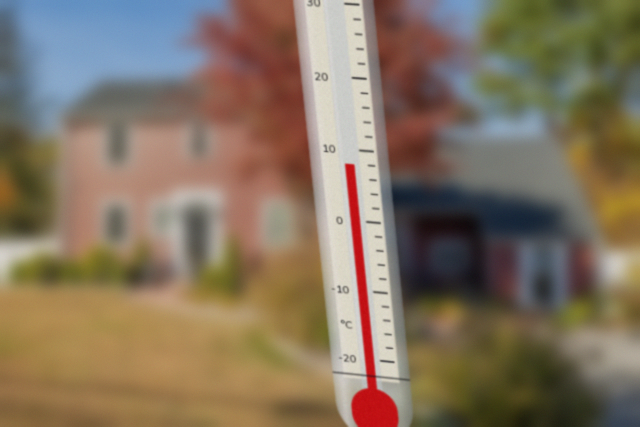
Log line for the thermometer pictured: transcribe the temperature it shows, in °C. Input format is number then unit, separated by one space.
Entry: 8 °C
